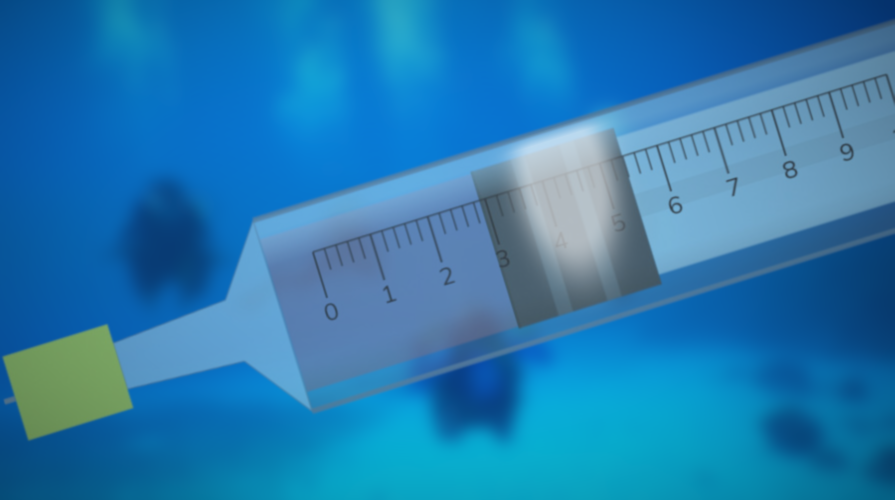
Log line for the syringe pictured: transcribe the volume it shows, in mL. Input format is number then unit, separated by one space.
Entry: 2.9 mL
